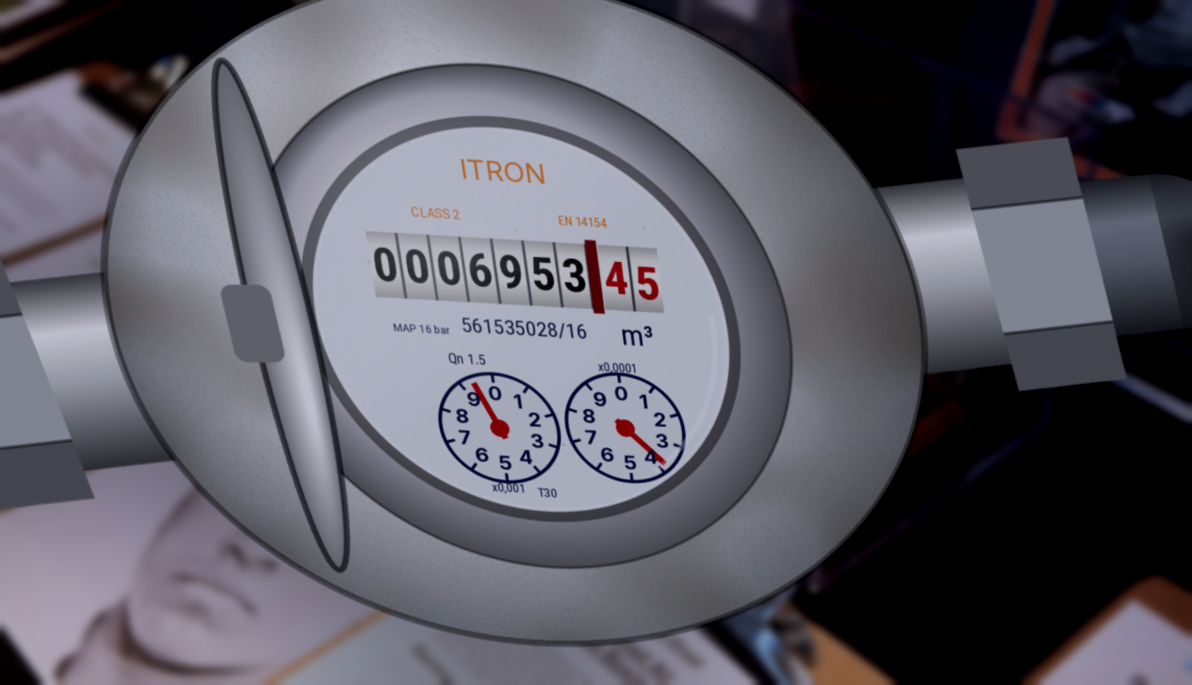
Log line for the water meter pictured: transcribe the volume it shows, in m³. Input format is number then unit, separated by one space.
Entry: 6953.4493 m³
